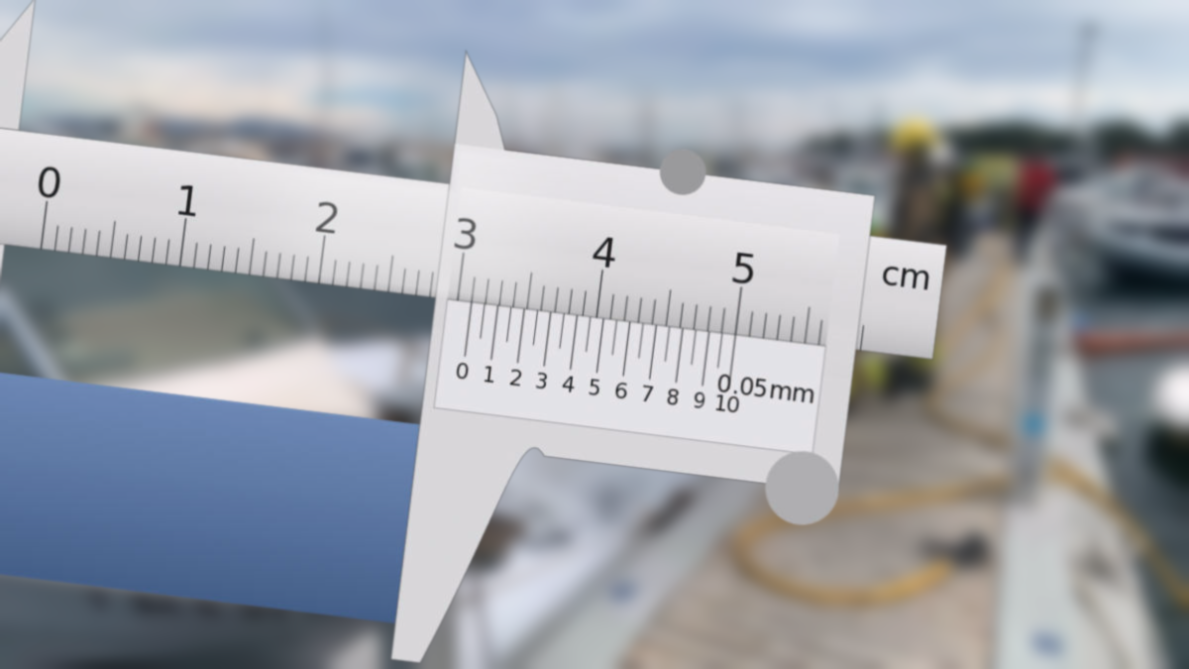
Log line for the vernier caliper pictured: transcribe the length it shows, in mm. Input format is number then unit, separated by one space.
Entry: 31.0 mm
